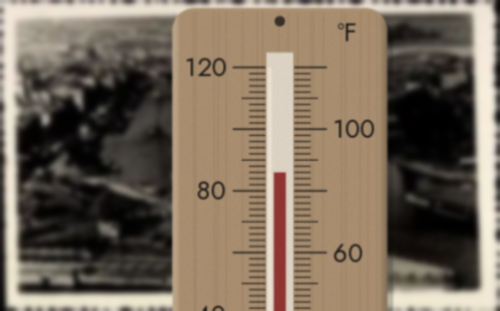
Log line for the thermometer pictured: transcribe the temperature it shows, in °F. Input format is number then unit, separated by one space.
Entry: 86 °F
